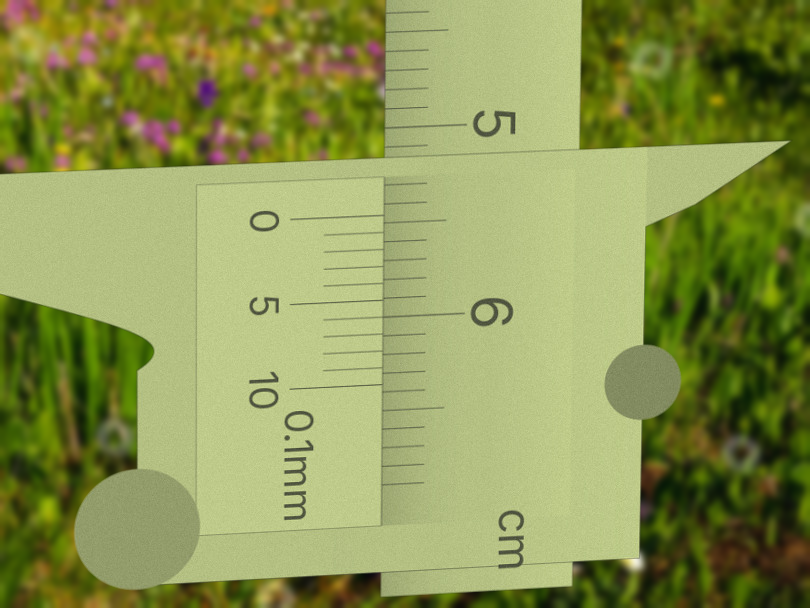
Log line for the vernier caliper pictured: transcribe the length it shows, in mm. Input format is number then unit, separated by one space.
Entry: 54.6 mm
